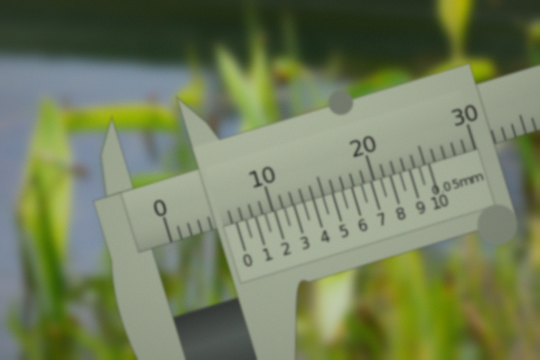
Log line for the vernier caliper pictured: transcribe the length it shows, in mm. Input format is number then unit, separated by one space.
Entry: 6.4 mm
